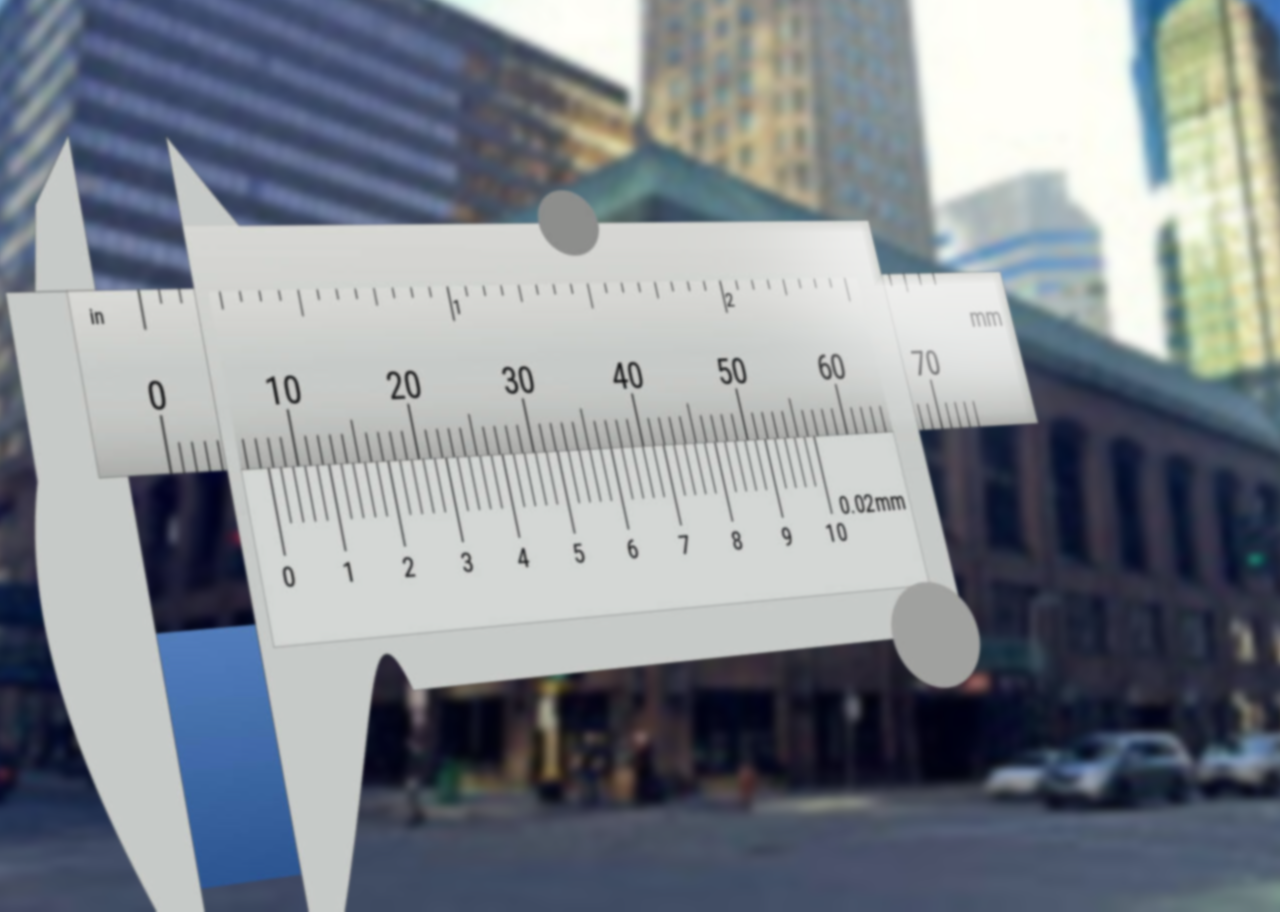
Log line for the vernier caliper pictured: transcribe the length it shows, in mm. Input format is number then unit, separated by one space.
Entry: 7.6 mm
